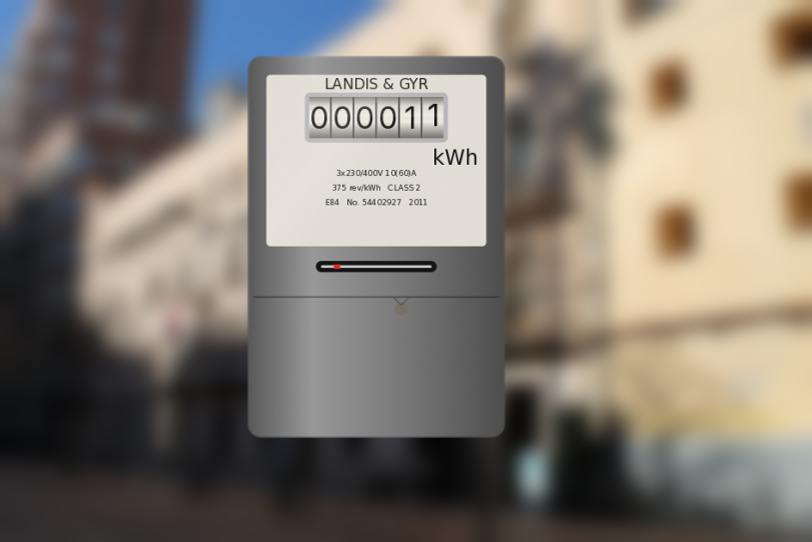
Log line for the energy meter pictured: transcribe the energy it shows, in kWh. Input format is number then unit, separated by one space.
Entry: 11 kWh
